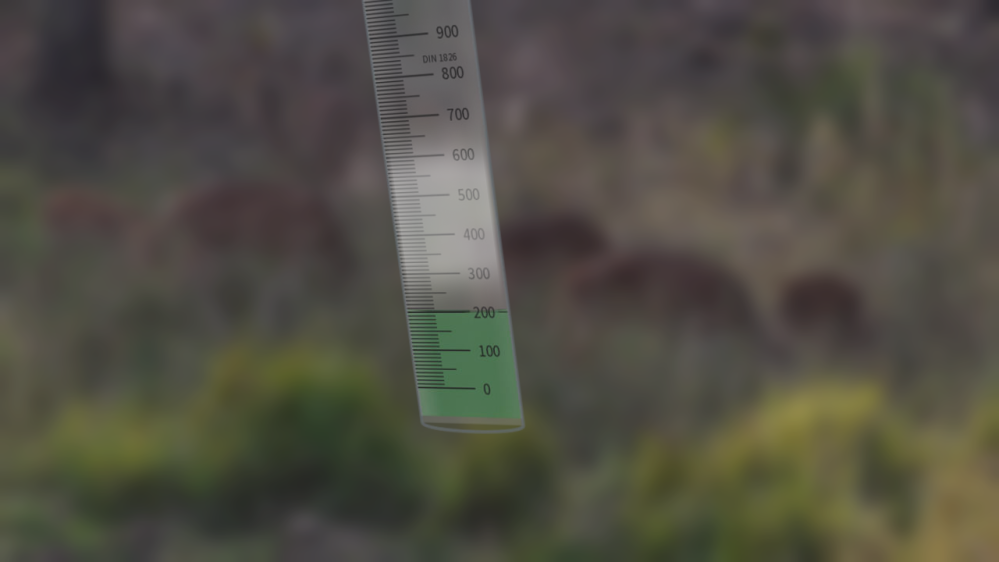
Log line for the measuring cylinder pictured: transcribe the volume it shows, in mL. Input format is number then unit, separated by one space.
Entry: 200 mL
